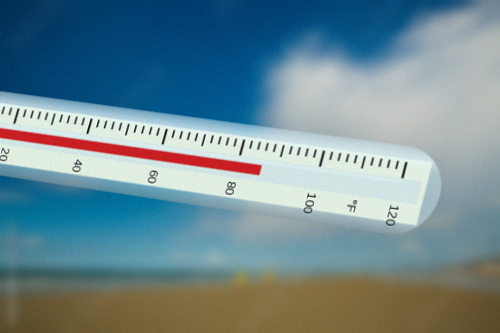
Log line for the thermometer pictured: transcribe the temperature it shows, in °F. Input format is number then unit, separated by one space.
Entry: 86 °F
